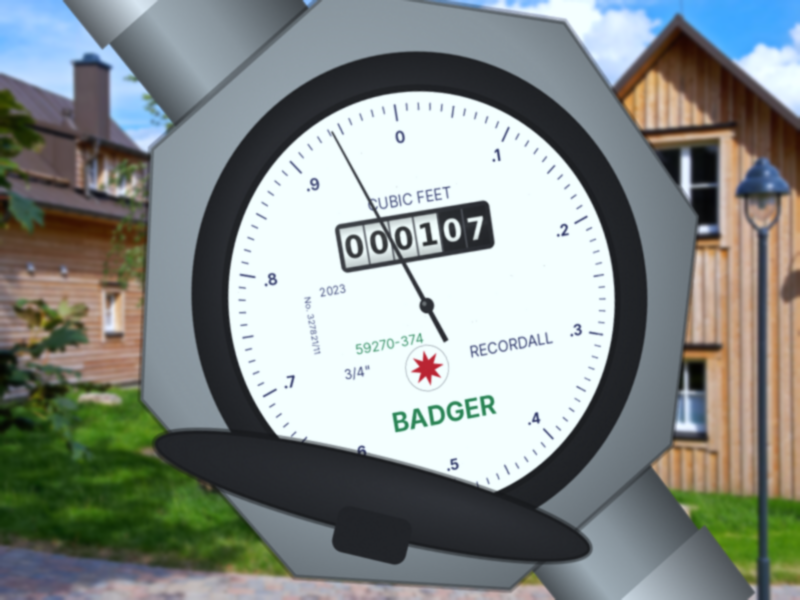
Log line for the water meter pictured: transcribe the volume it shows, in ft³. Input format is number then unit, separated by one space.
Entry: 106.94 ft³
